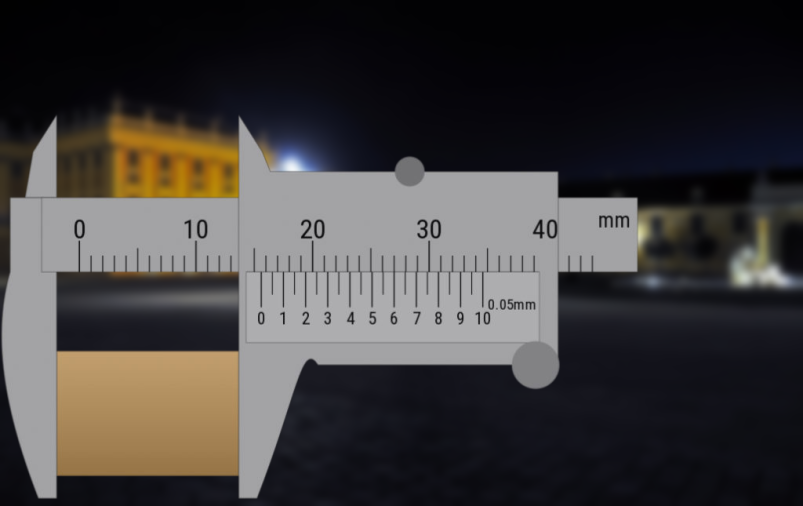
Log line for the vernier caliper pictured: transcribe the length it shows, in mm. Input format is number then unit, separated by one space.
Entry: 15.6 mm
